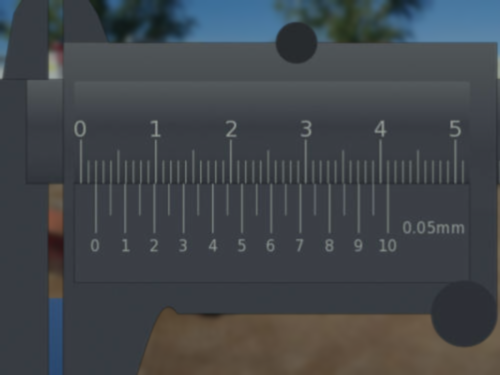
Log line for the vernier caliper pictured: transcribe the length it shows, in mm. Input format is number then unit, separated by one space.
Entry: 2.0 mm
